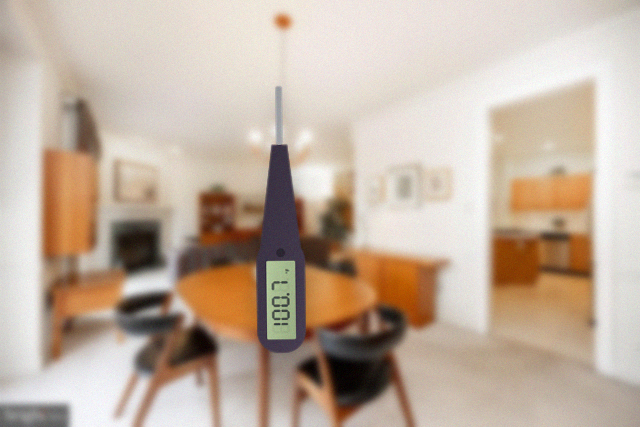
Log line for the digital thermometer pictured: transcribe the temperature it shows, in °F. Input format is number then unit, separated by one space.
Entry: 100.7 °F
